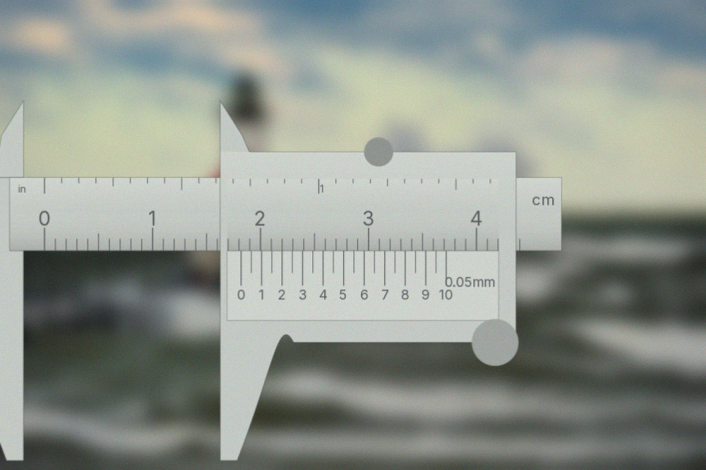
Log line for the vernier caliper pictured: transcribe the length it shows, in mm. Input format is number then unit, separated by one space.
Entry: 18.2 mm
